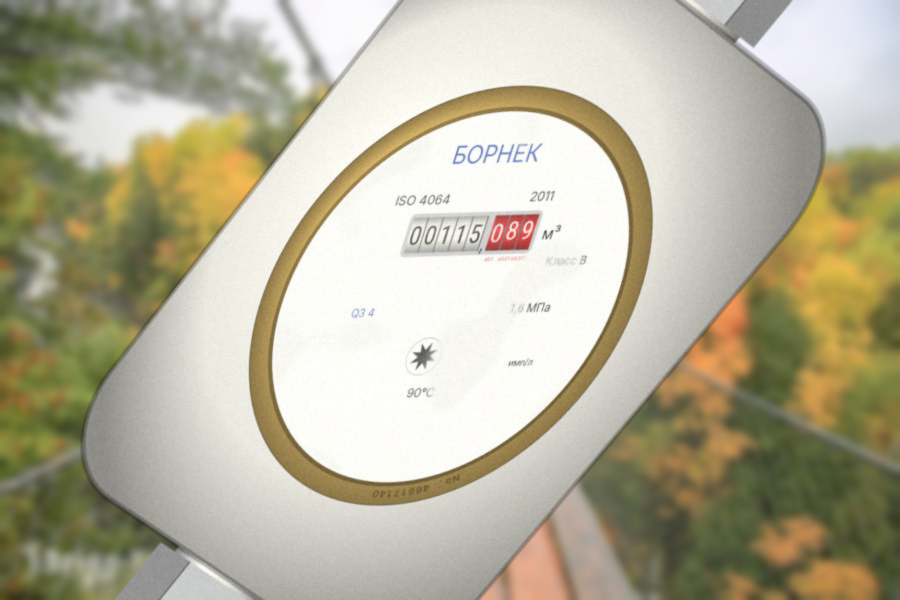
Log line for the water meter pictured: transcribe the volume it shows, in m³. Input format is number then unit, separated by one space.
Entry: 115.089 m³
